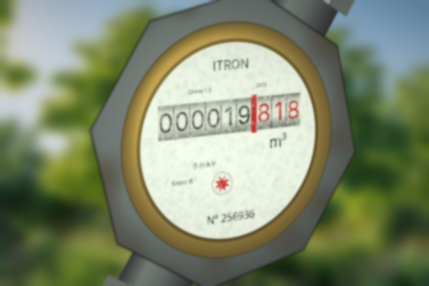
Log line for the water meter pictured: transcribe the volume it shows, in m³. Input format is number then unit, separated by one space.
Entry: 19.818 m³
